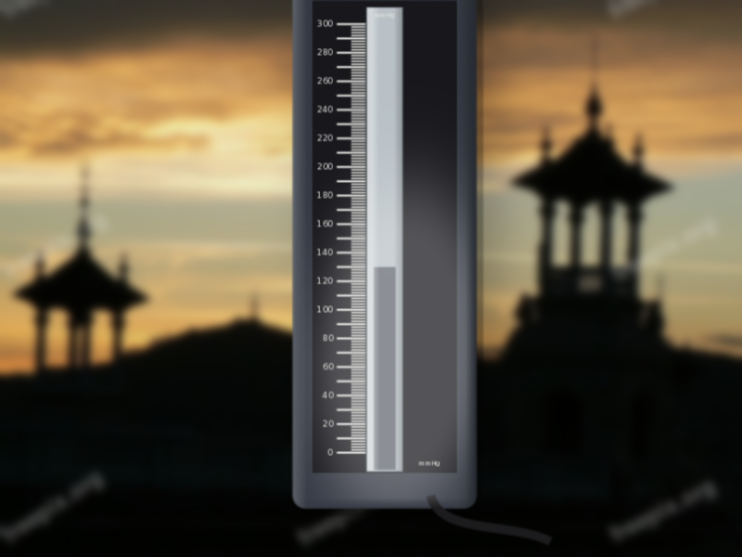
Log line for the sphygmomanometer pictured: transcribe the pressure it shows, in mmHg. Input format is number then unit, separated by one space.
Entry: 130 mmHg
